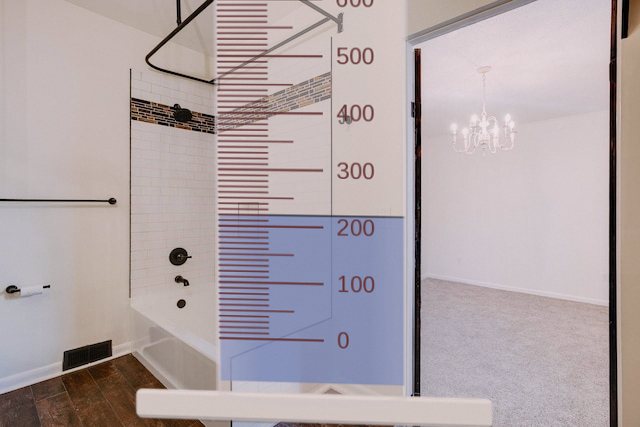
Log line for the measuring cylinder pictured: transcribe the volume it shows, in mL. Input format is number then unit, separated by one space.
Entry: 220 mL
